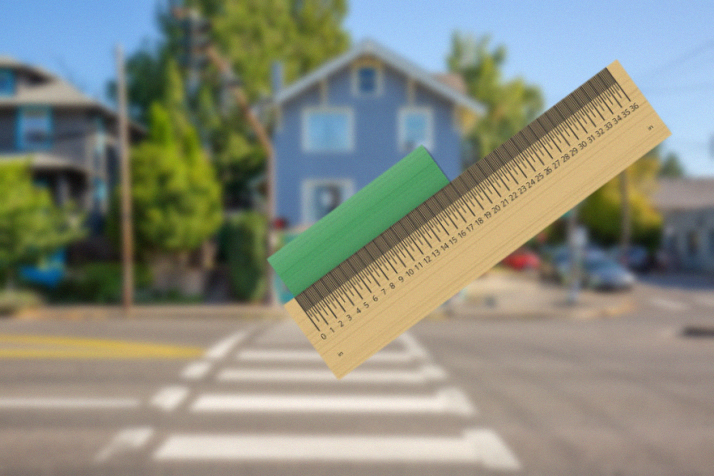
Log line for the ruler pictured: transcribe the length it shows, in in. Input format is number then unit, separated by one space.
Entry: 18 in
